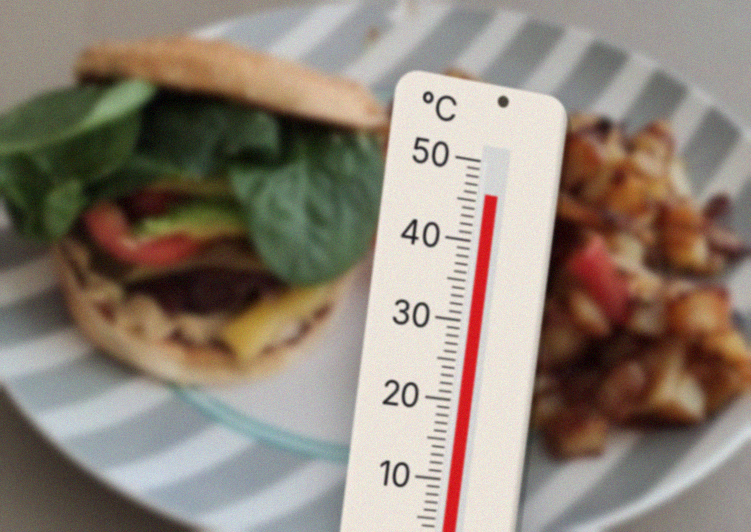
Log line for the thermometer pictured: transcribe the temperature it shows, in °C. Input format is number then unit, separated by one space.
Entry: 46 °C
